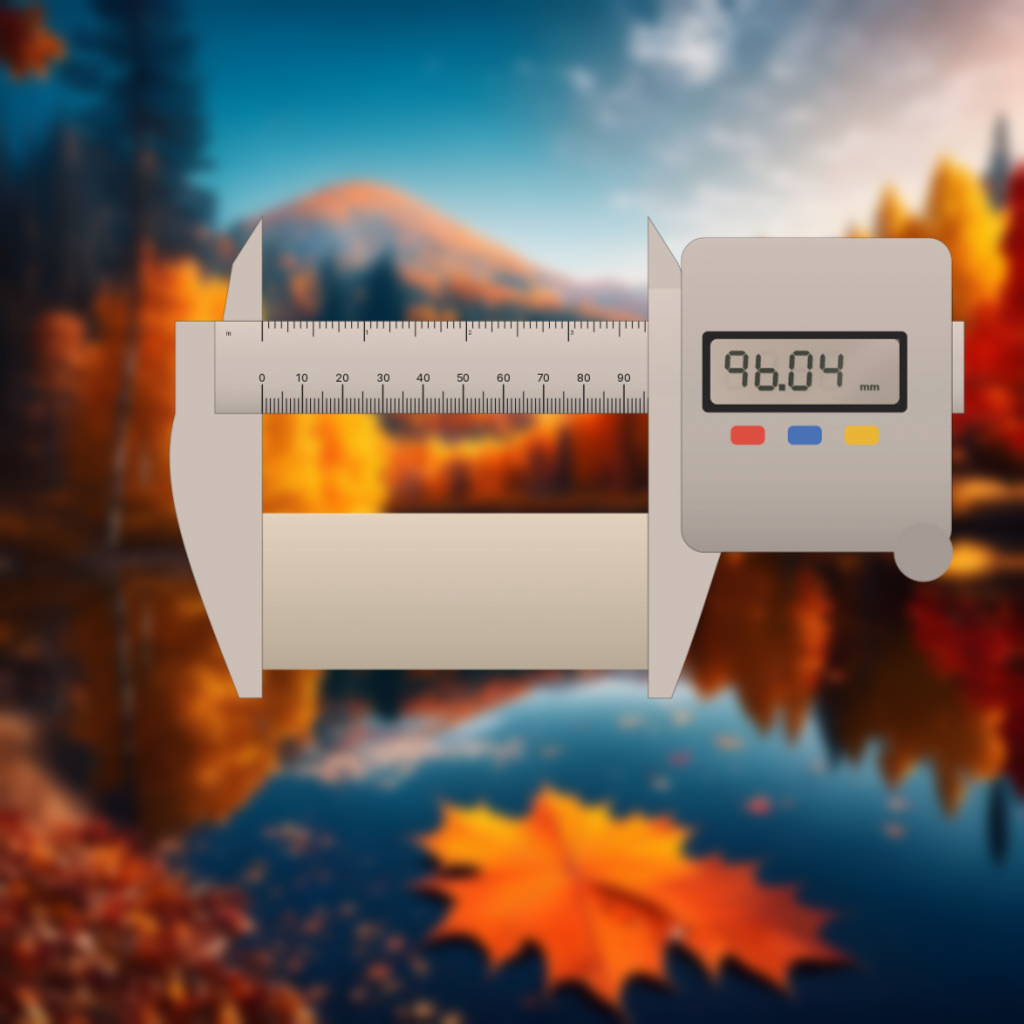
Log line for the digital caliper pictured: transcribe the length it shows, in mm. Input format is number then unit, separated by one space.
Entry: 96.04 mm
